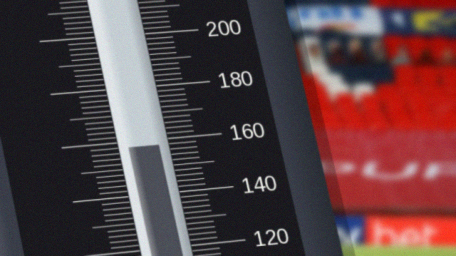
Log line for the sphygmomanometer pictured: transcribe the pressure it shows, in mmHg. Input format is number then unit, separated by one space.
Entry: 158 mmHg
